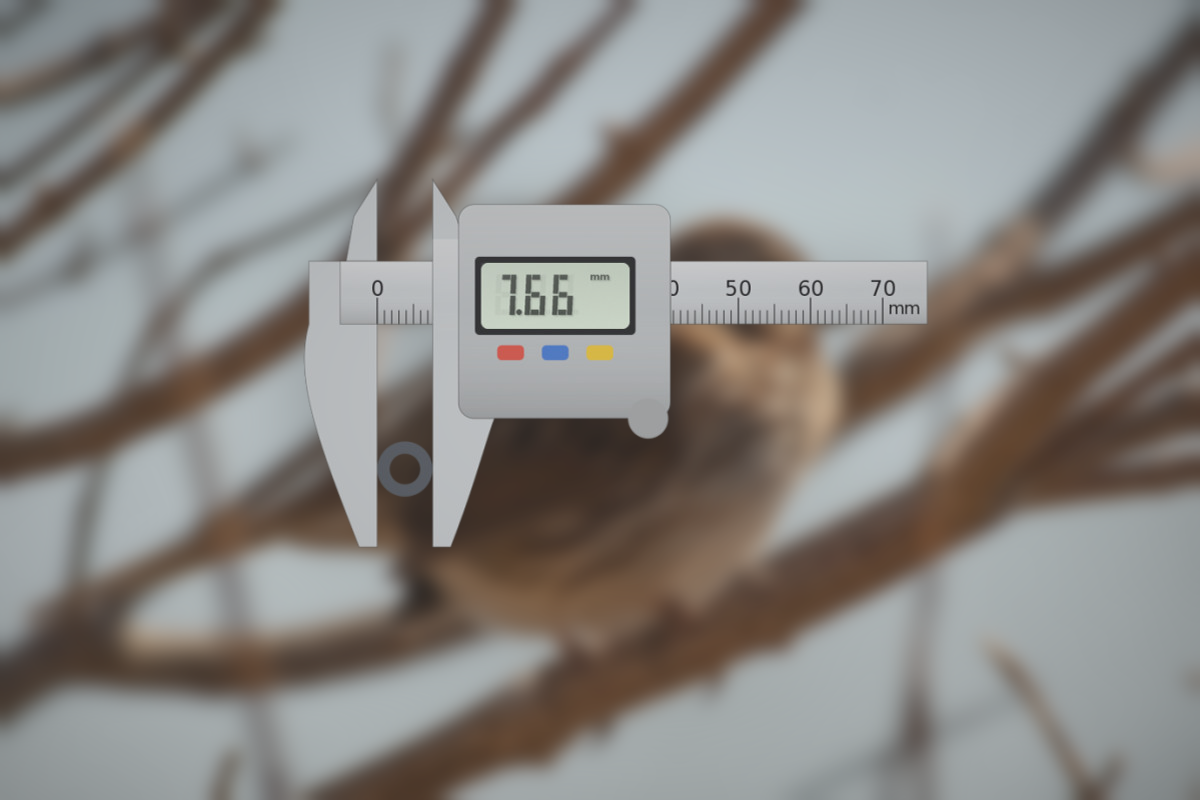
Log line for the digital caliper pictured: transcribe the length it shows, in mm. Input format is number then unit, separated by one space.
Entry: 7.66 mm
